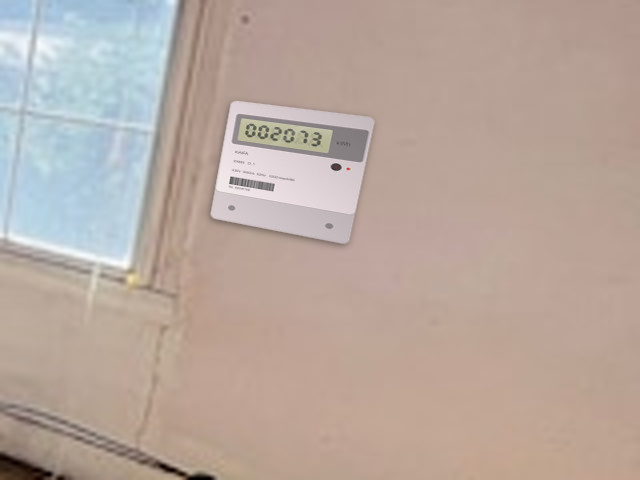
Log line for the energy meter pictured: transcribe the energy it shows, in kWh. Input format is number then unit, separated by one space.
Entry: 2073 kWh
